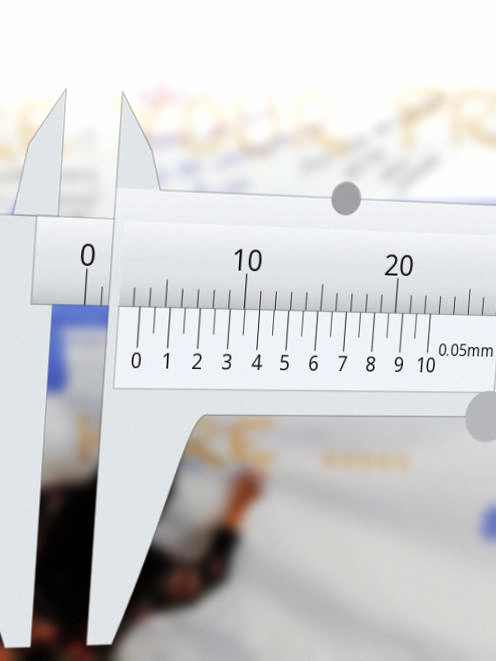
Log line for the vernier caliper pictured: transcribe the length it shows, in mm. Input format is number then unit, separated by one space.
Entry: 3.4 mm
